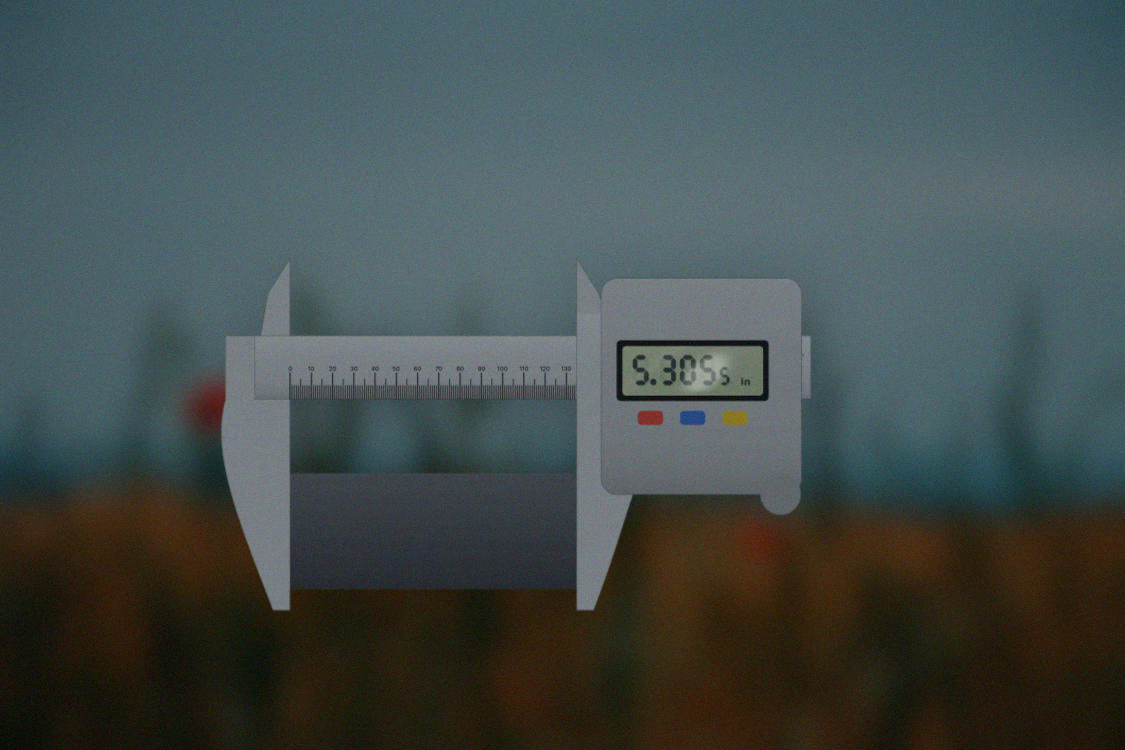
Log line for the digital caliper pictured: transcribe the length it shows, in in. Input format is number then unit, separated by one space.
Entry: 5.3055 in
